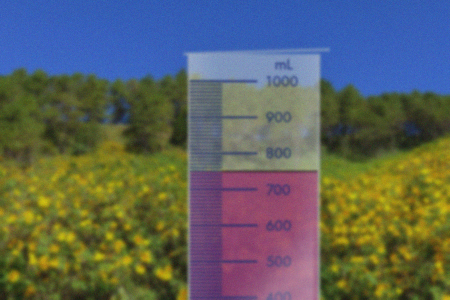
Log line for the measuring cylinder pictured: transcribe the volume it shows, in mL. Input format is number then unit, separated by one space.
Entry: 750 mL
